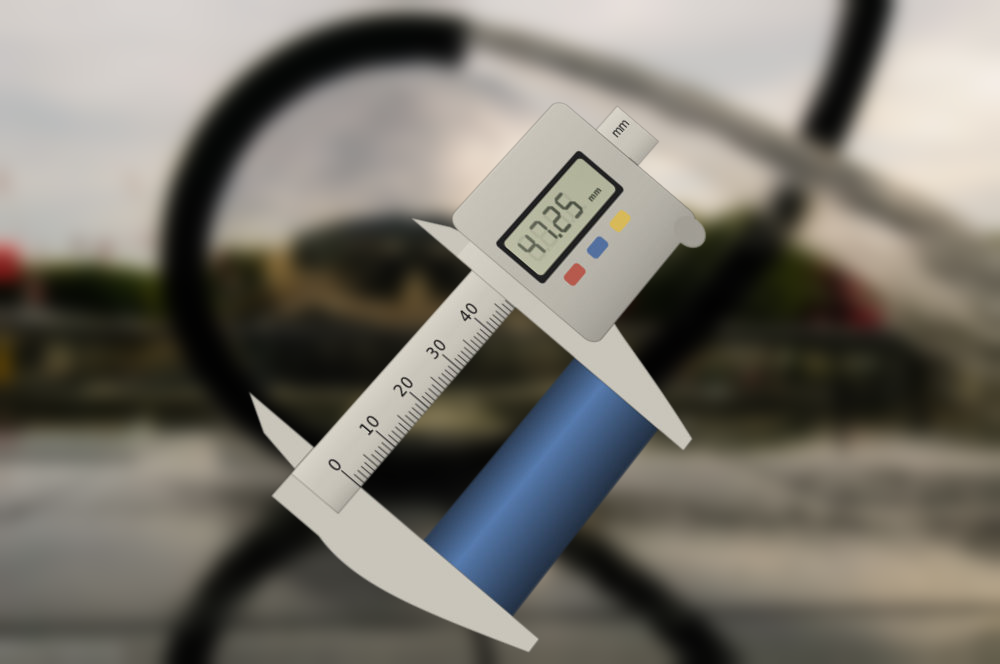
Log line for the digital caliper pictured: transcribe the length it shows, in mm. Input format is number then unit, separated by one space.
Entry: 47.25 mm
